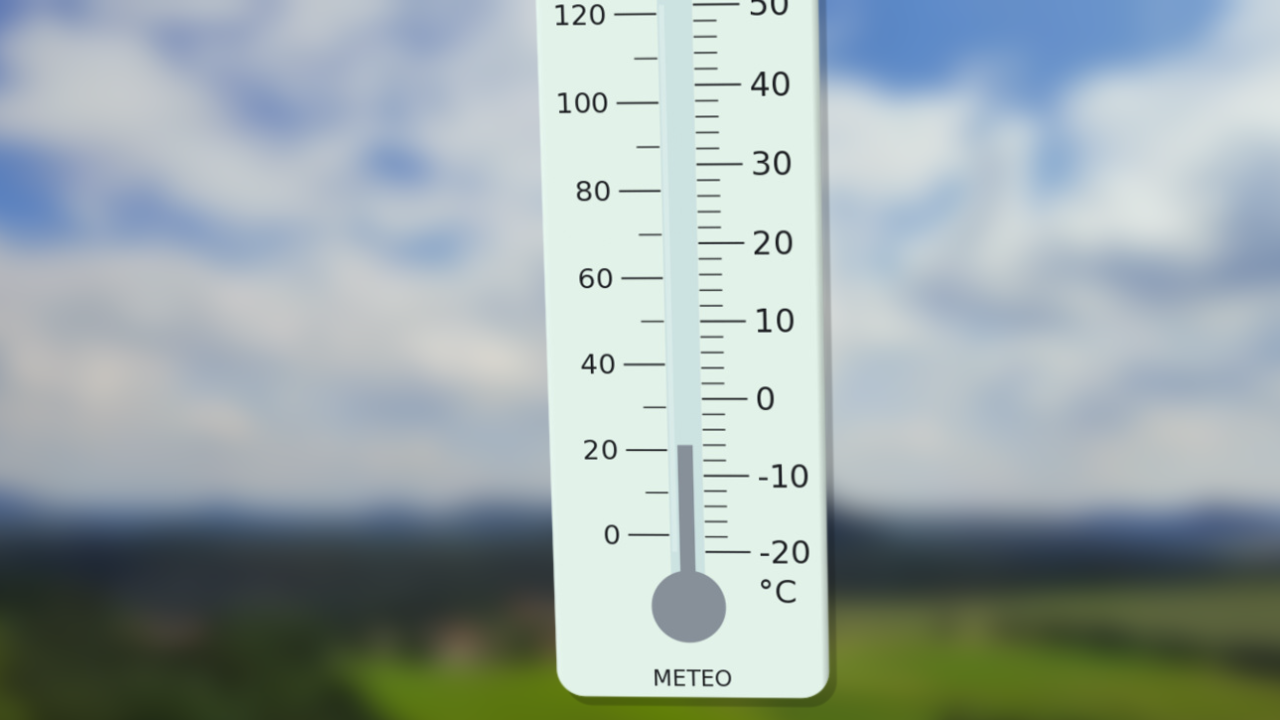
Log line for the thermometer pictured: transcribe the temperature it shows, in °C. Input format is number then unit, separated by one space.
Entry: -6 °C
